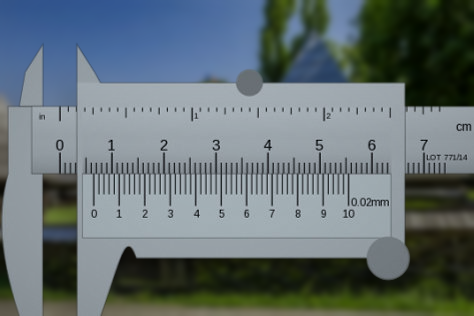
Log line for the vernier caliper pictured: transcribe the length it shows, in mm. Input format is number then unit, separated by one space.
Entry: 6.5 mm
